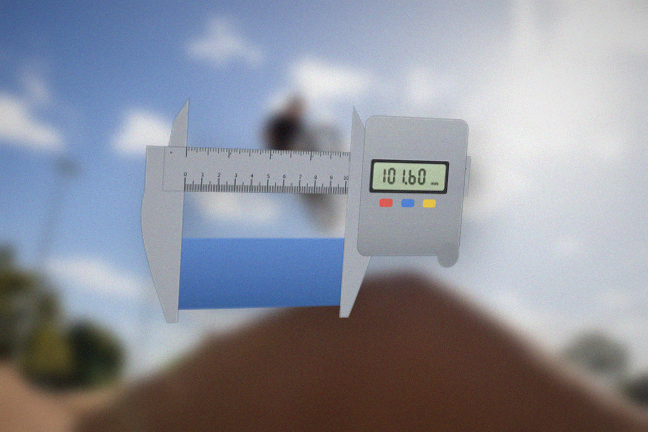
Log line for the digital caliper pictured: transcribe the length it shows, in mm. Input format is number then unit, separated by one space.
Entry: 101.60 mm
